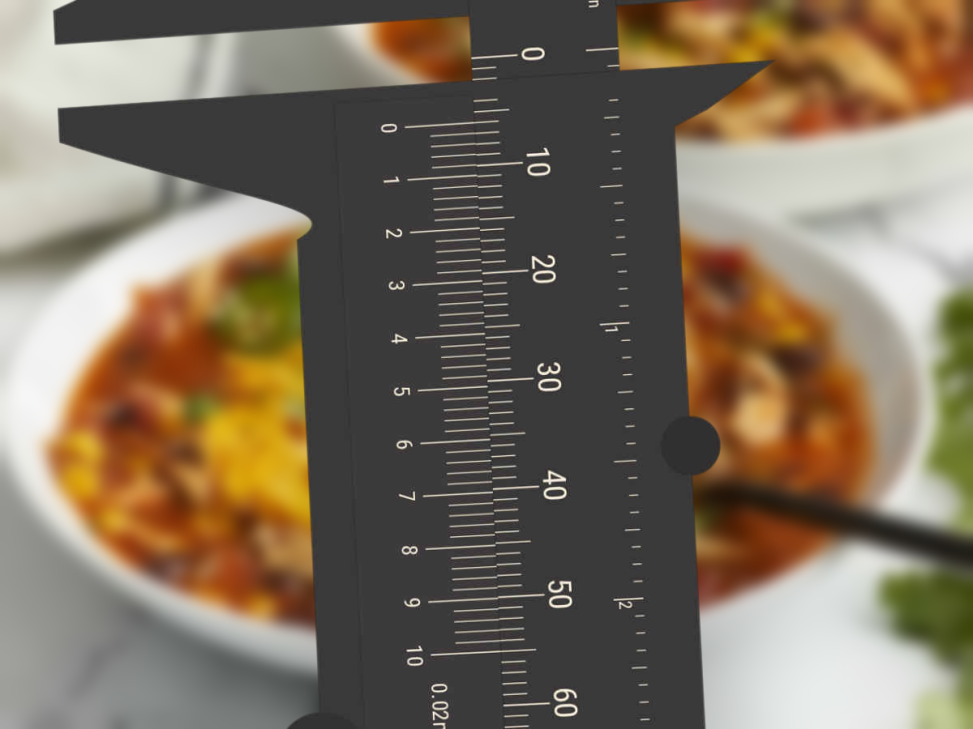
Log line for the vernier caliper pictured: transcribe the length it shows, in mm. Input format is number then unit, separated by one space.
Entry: 6.0 mm
